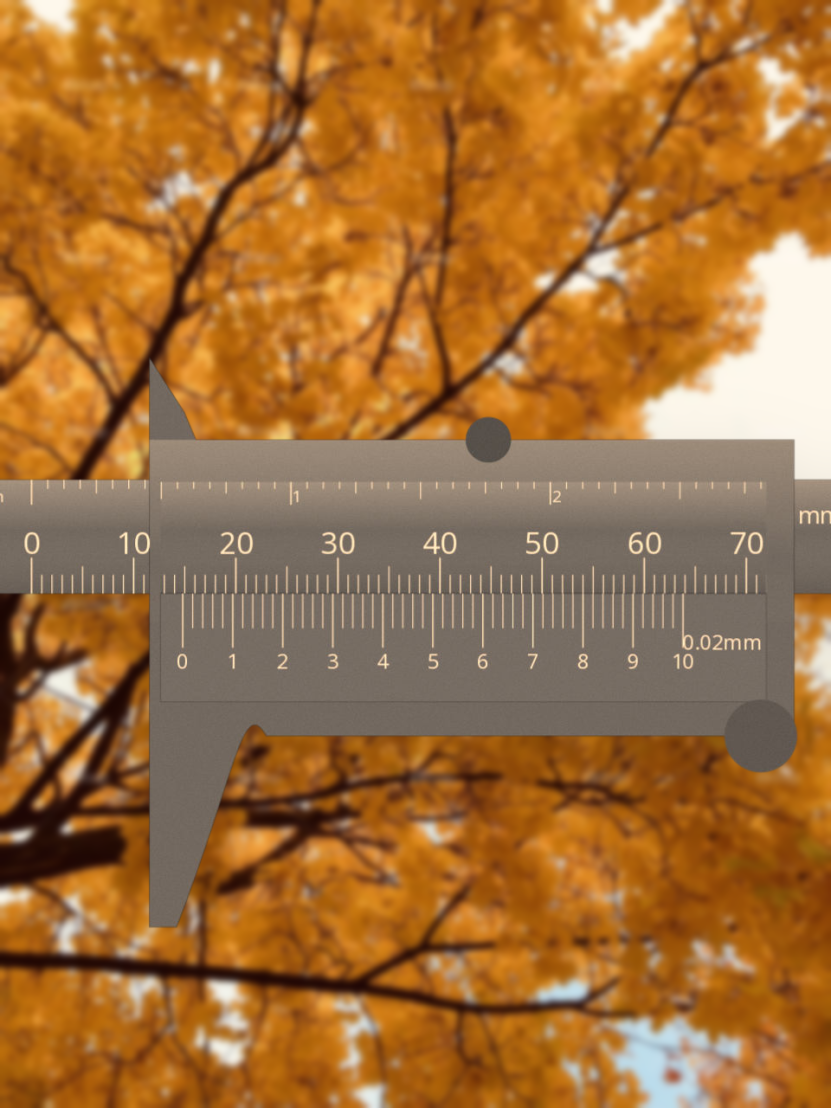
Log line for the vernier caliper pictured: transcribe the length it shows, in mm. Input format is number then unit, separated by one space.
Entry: 14.8 mm
